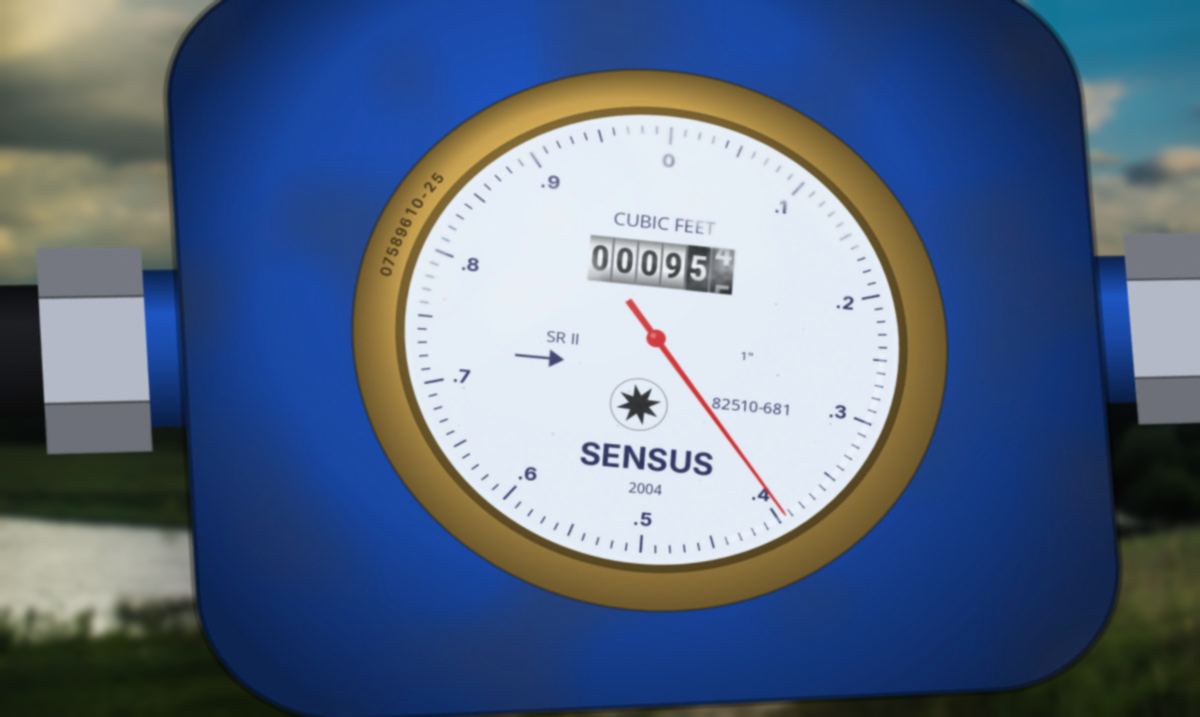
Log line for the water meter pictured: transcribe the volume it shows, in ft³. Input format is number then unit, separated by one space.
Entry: 954.39 ft³
